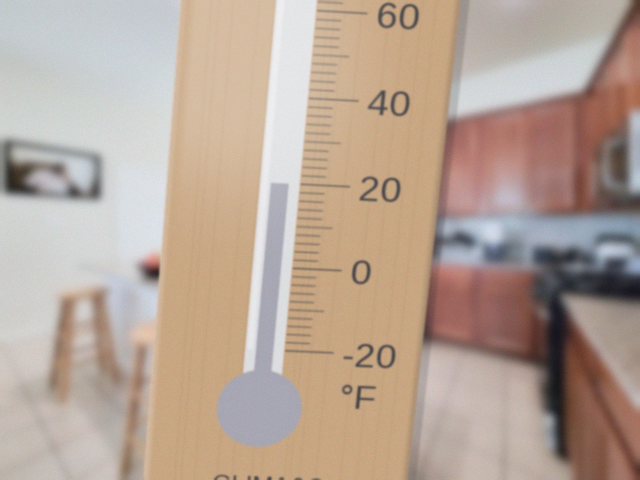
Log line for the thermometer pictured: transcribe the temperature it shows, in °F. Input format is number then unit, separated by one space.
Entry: 20 °F
